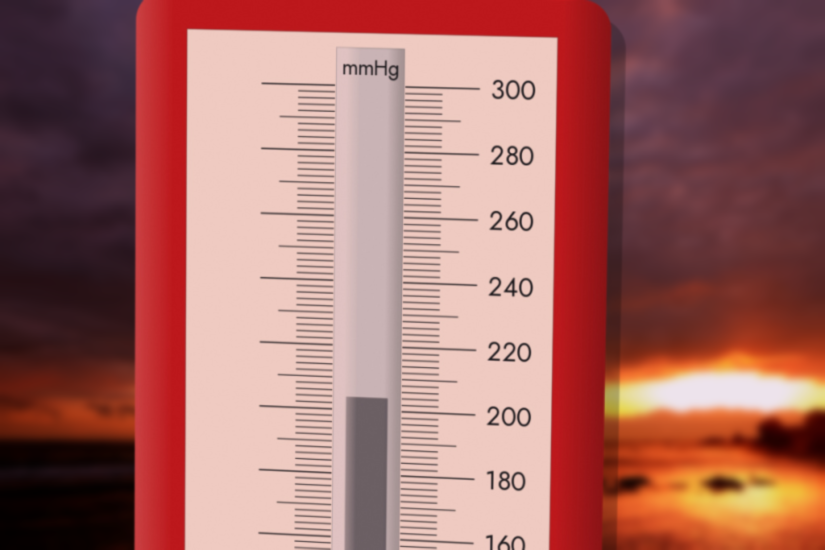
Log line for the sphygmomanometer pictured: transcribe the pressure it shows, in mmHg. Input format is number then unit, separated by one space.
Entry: 204 mmHg
